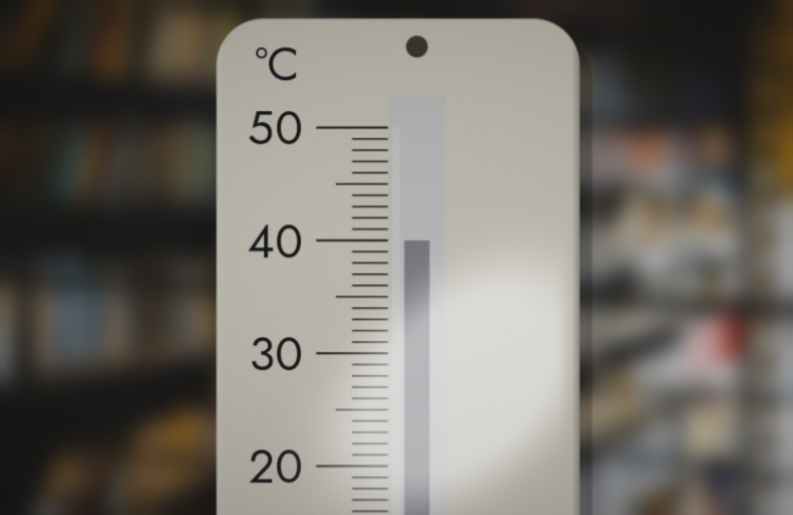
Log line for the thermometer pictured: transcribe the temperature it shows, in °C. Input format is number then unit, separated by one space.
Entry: 40 °C
